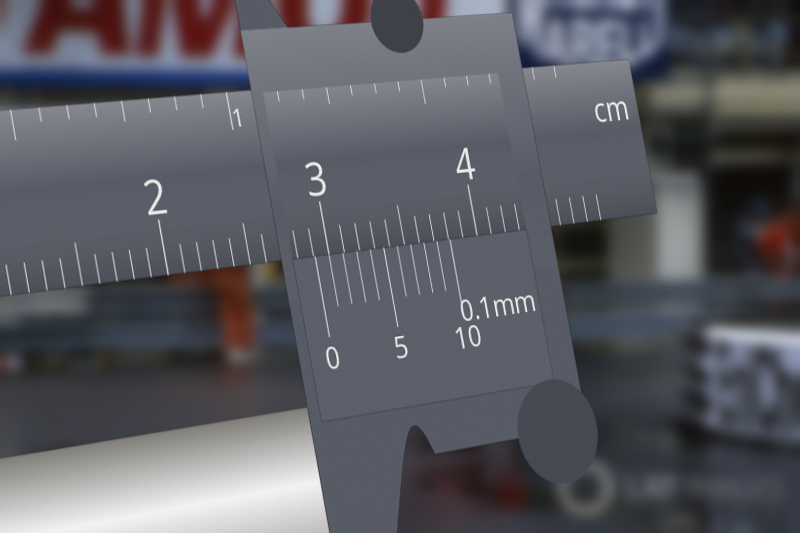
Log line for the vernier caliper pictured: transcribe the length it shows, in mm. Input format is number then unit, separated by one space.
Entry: 29.1 mm
